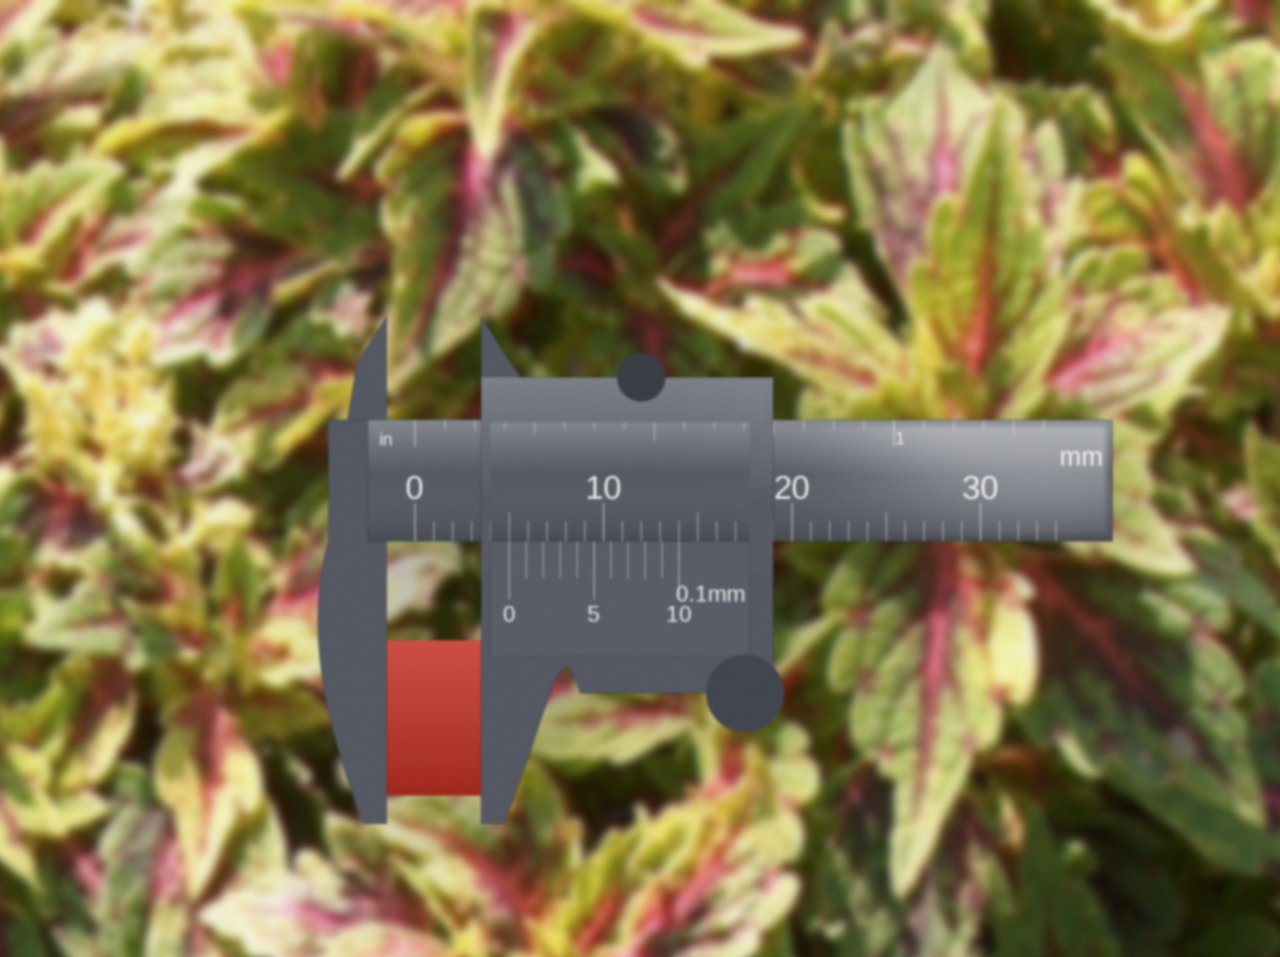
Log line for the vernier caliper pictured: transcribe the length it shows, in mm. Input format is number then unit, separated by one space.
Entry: 5.0 mm
